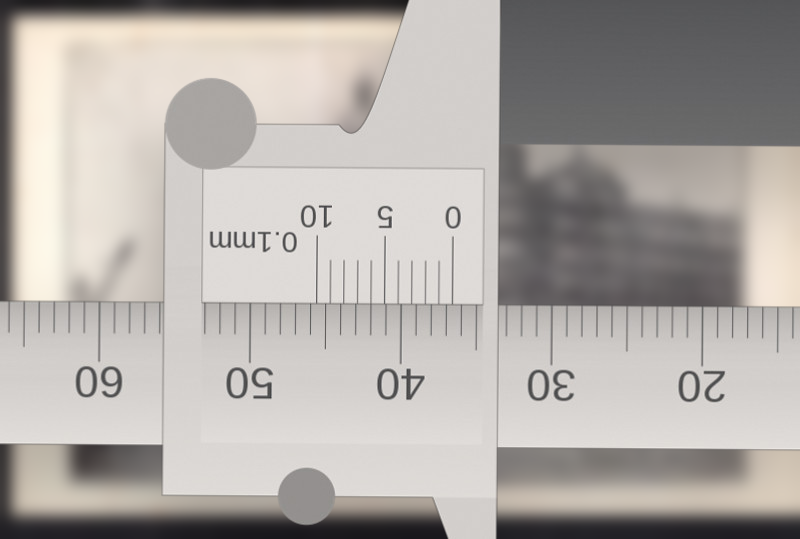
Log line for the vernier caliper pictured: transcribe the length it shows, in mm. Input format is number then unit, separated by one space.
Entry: 36.6 mm
